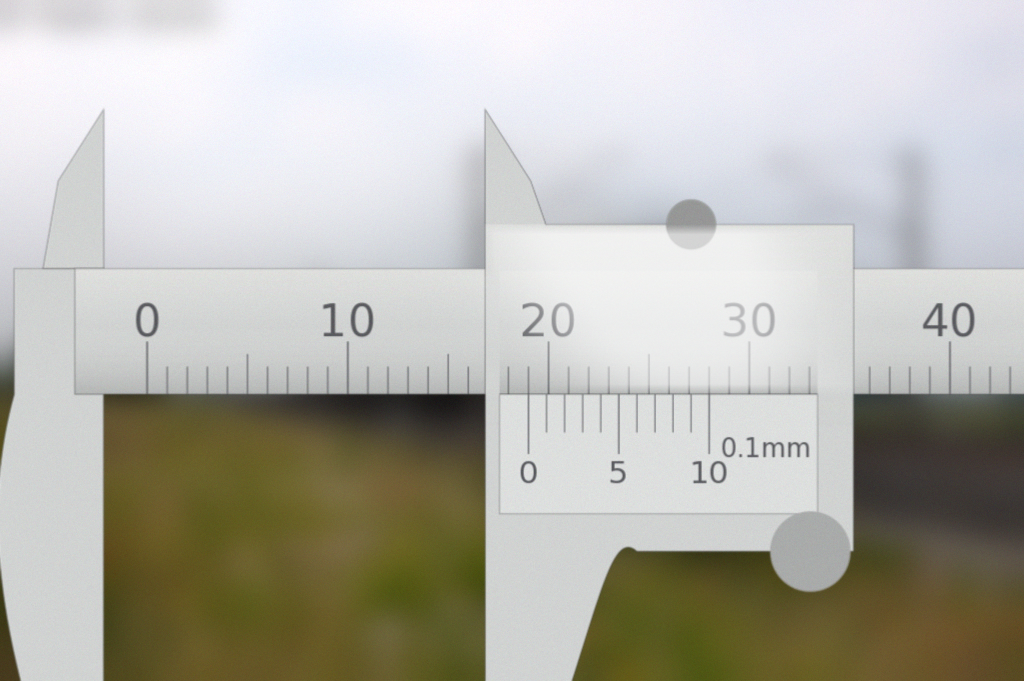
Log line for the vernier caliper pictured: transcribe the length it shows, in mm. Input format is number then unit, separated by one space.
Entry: 19.0 mm
